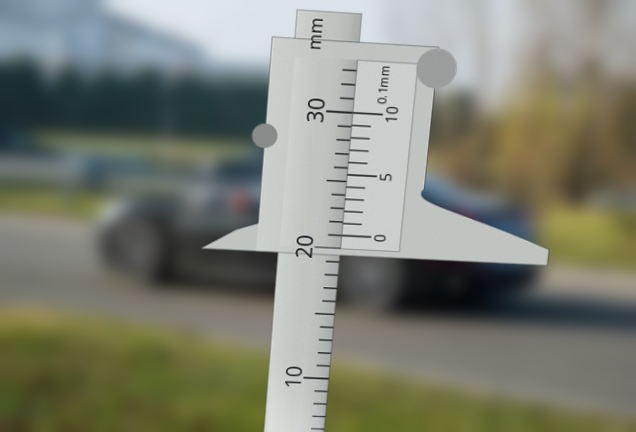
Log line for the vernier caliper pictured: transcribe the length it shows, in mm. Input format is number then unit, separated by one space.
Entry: 21.0 mm
